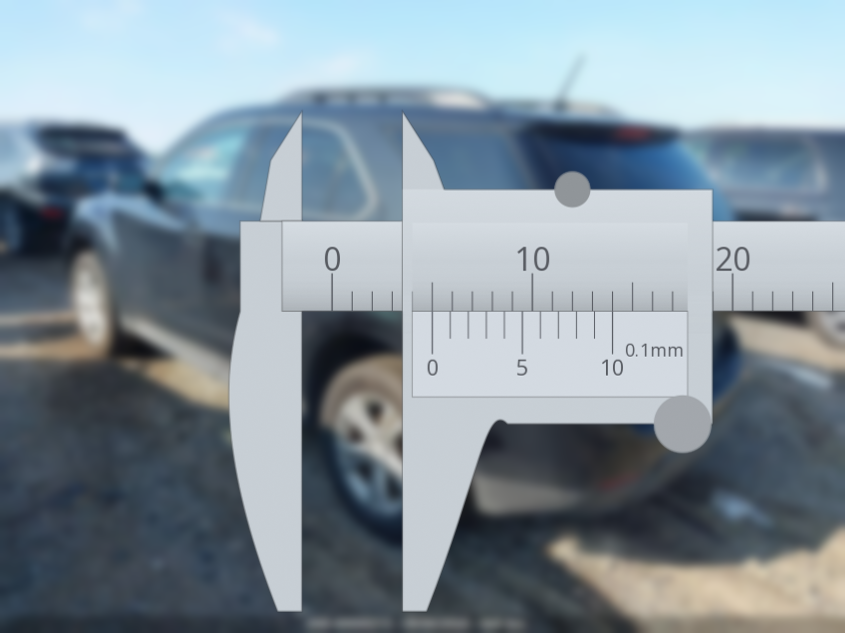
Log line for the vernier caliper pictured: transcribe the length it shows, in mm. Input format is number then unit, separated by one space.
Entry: 5.0 mm
